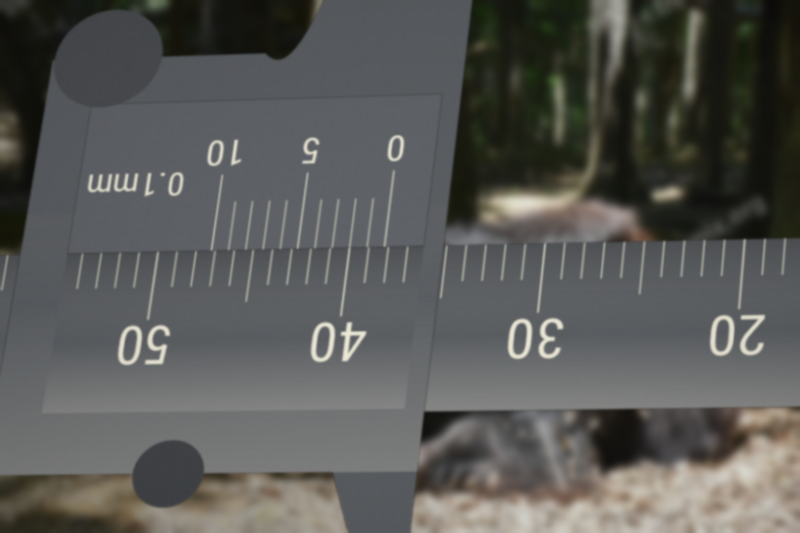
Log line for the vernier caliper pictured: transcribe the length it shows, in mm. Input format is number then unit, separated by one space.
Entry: 38.2 mm
